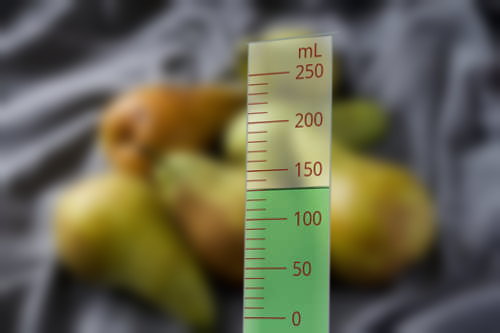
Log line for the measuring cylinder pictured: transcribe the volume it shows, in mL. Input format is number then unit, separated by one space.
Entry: 130 mL
